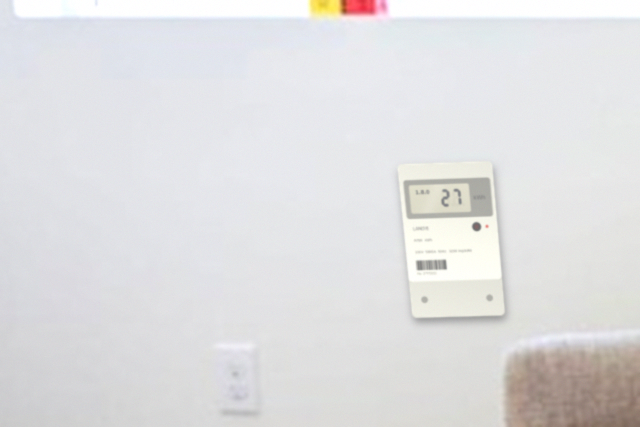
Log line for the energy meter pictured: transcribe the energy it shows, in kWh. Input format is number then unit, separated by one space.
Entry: 27 kWh
